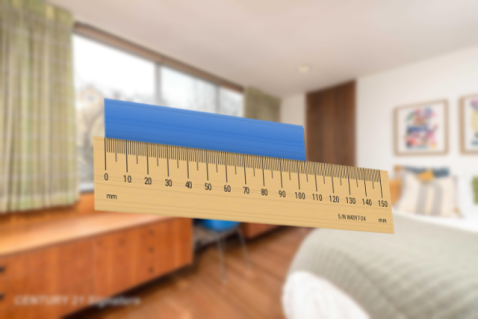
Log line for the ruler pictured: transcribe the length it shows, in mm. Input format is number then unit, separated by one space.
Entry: 105 mm
